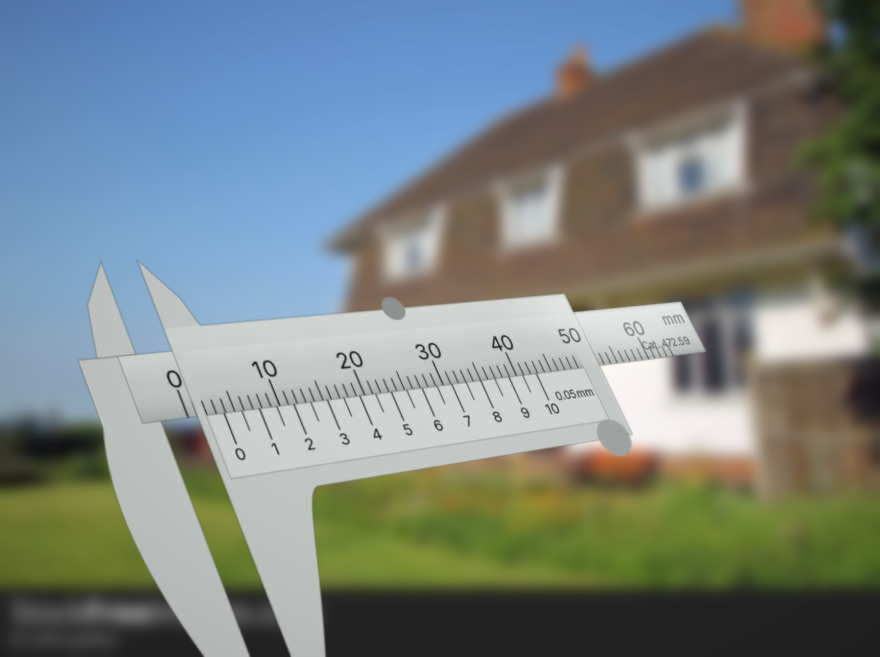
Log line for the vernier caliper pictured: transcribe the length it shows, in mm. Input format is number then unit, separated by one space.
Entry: 3.8 mm
